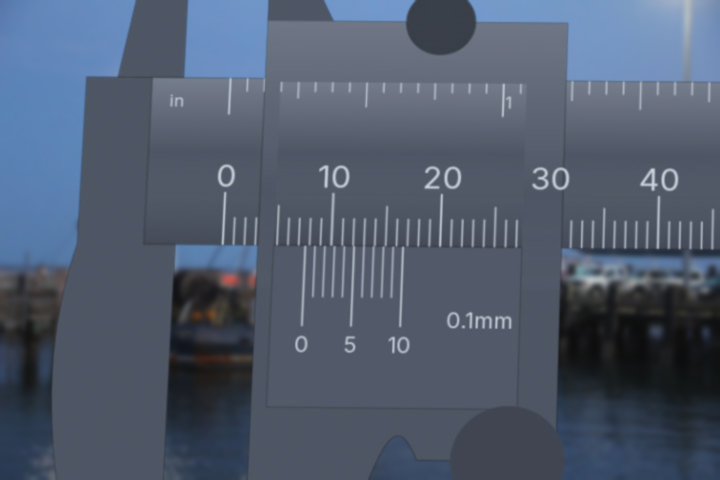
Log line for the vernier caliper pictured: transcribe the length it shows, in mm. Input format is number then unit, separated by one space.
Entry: 7.6 mm
